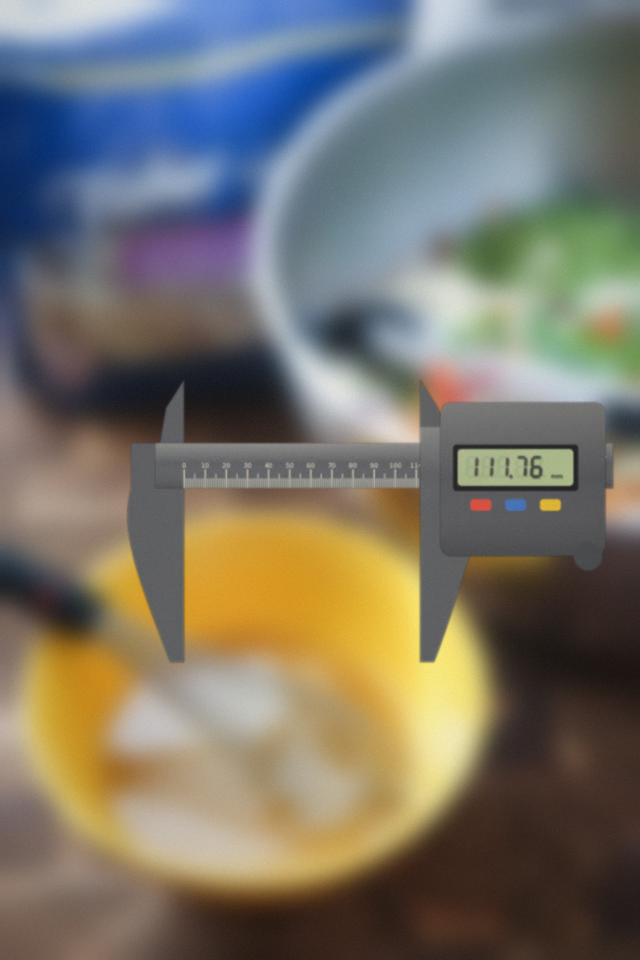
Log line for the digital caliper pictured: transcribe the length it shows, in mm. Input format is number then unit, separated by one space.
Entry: 111.76 mm
